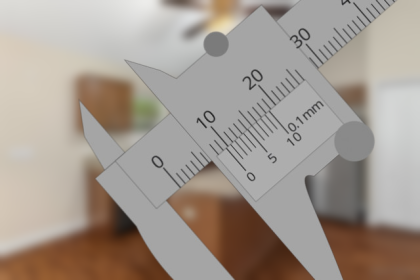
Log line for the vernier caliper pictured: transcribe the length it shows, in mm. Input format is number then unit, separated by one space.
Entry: 9.6 mm
